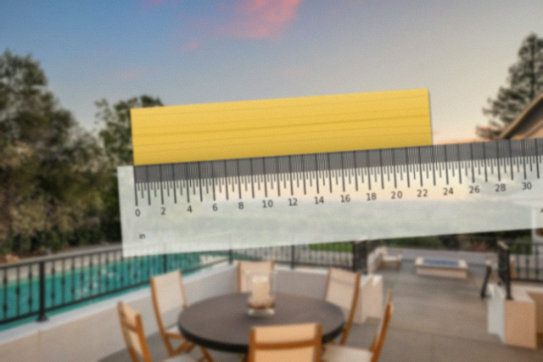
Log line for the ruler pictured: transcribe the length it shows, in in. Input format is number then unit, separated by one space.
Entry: 23 in
